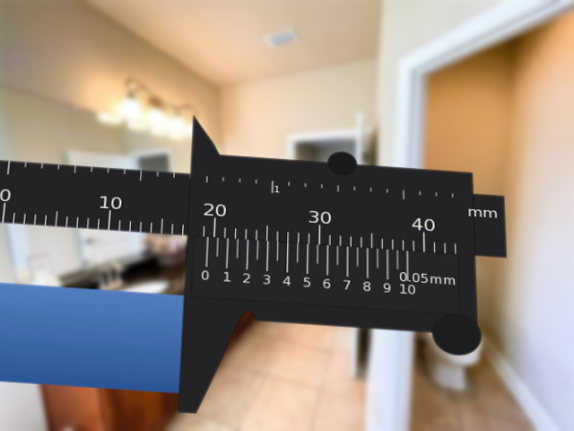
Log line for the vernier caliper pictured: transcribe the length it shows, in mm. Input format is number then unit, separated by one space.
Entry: 19.4 mm
